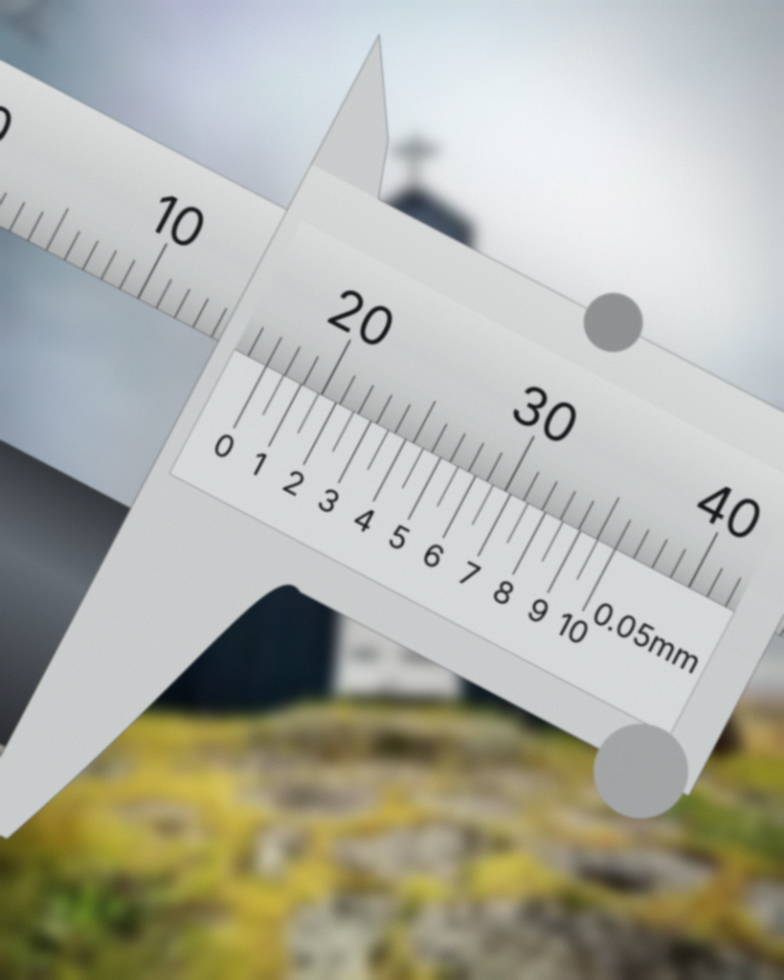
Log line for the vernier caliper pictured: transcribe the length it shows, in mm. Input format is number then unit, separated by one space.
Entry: 17.0 mm
